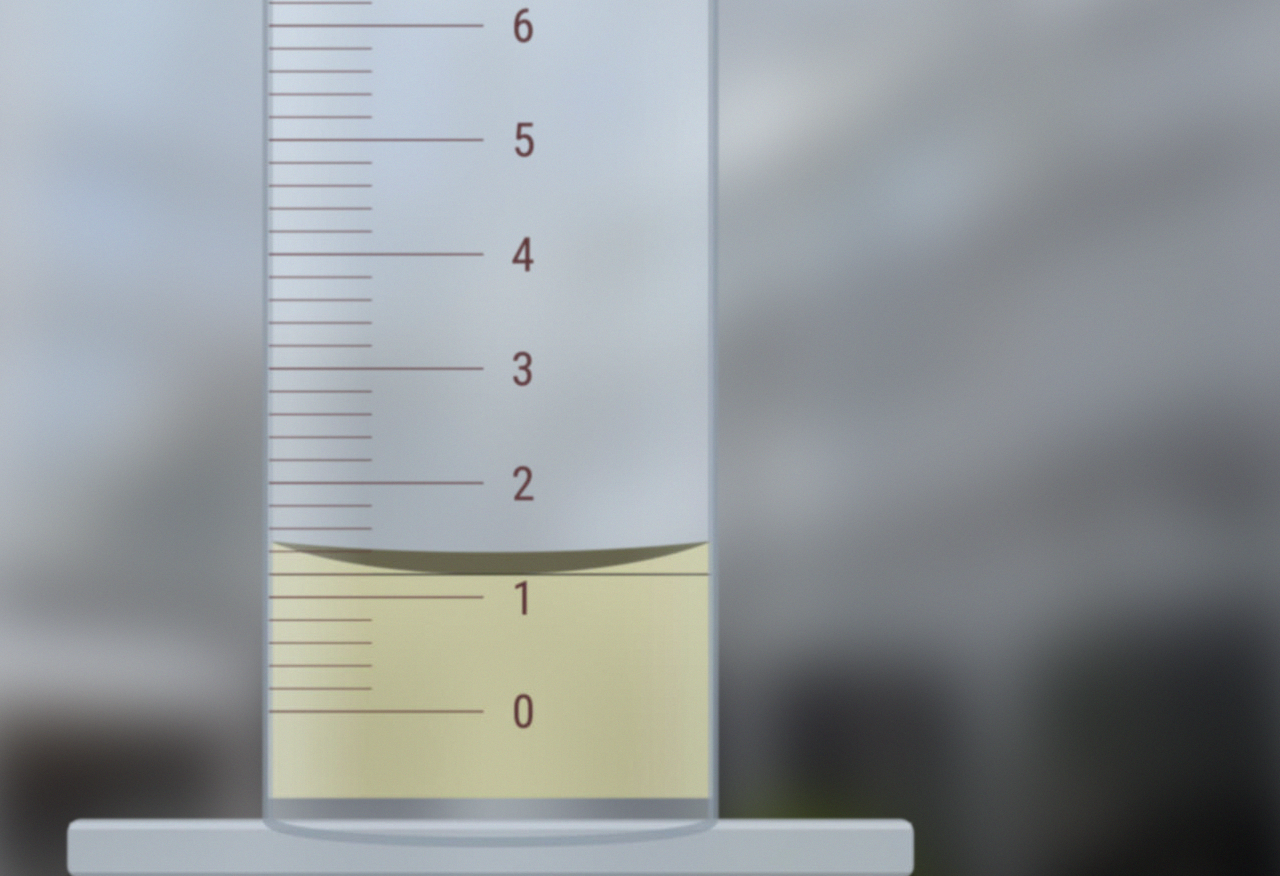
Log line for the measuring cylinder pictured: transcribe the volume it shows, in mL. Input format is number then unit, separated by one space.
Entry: 1.2 mL
